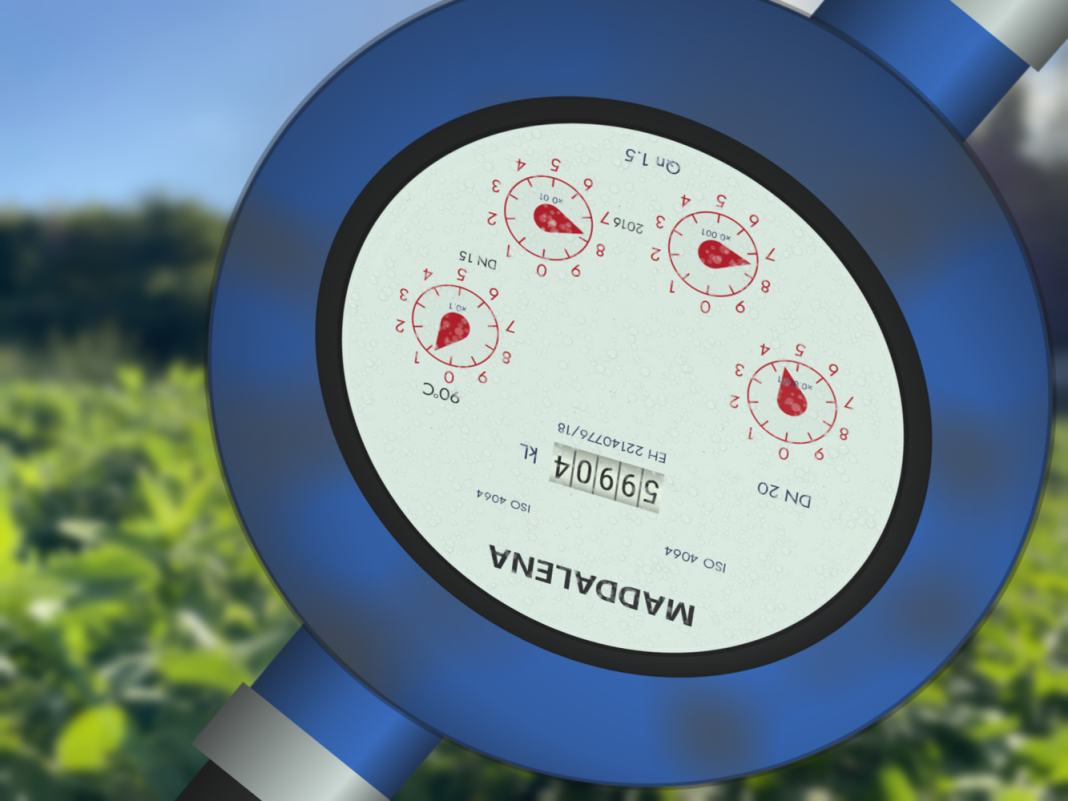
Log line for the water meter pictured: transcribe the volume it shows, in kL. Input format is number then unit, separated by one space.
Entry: 59904.0774 kL
